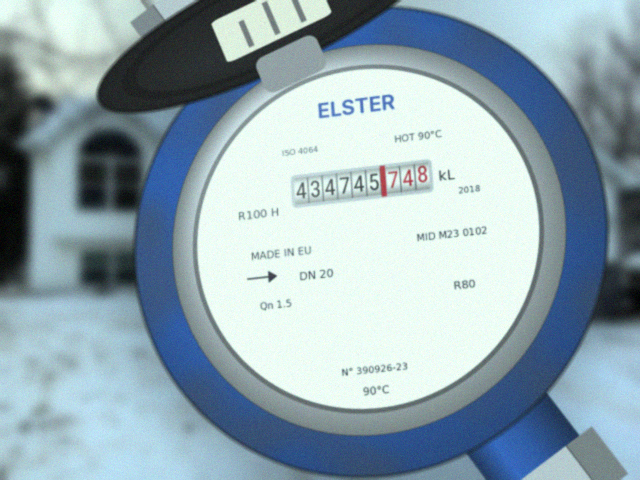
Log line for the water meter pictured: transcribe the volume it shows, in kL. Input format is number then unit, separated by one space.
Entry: 434745.748 kL
